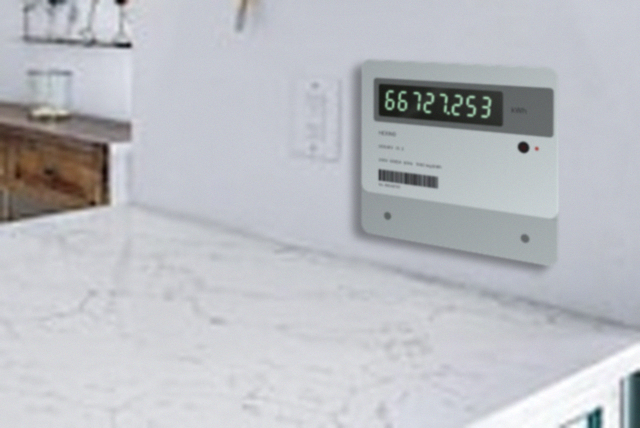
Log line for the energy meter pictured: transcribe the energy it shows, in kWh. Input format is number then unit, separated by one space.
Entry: 66727.253 kWh
